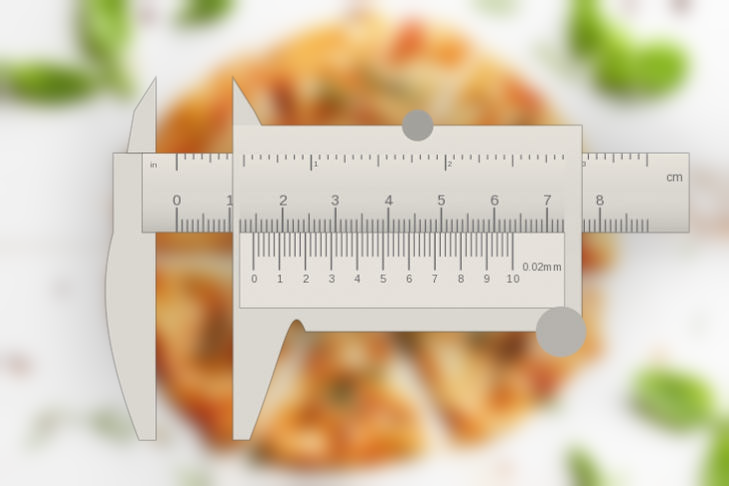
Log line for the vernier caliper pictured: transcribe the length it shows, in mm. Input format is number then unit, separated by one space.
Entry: 14.5 mm
